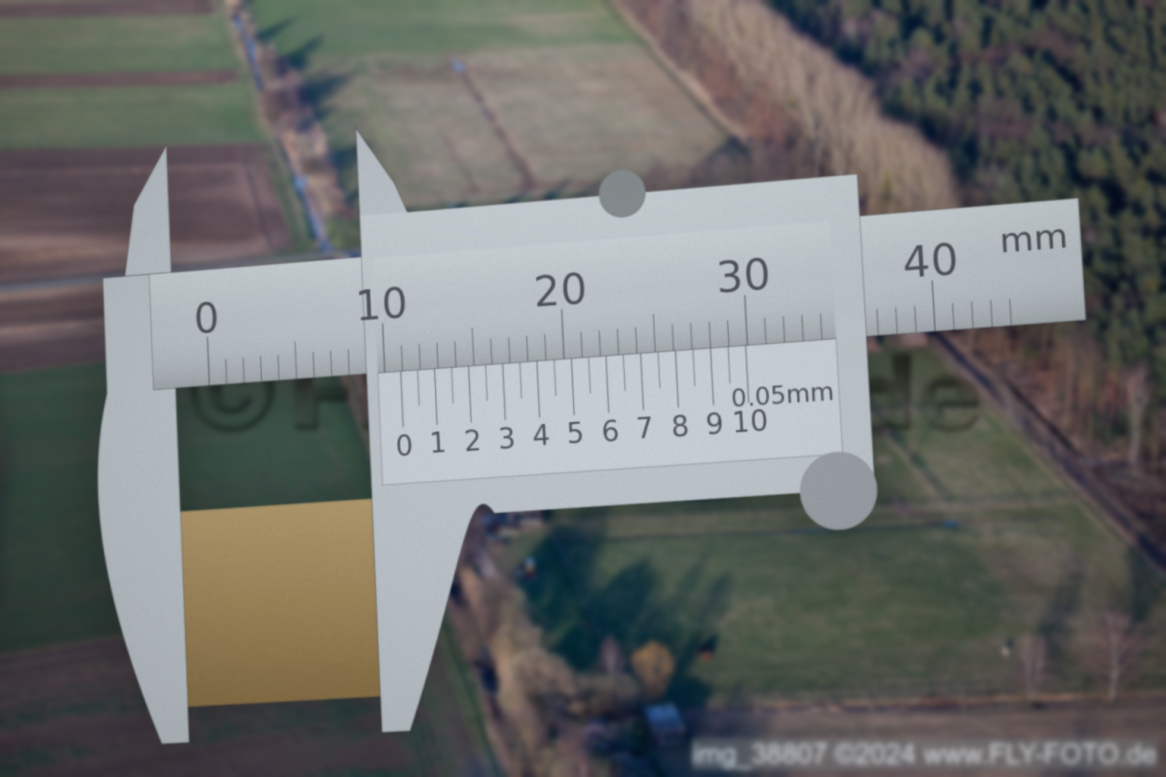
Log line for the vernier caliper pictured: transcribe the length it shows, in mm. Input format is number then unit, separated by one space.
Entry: 10.9 mm
